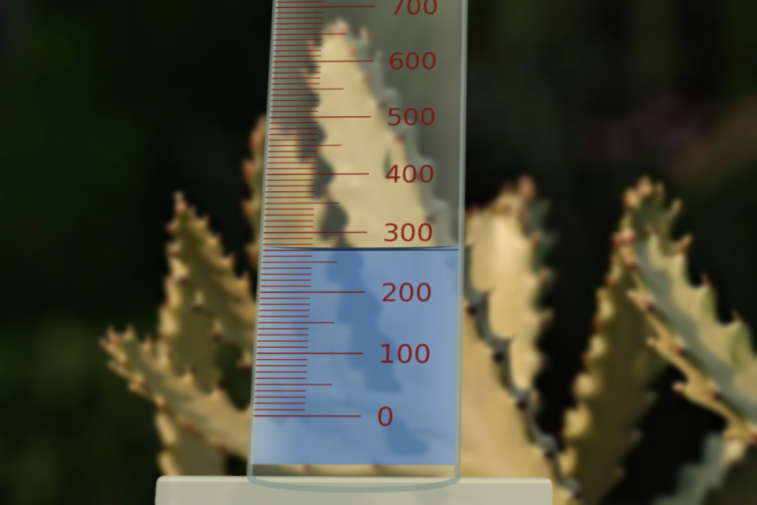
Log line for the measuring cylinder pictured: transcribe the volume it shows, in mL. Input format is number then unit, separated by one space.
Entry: 270 mL
